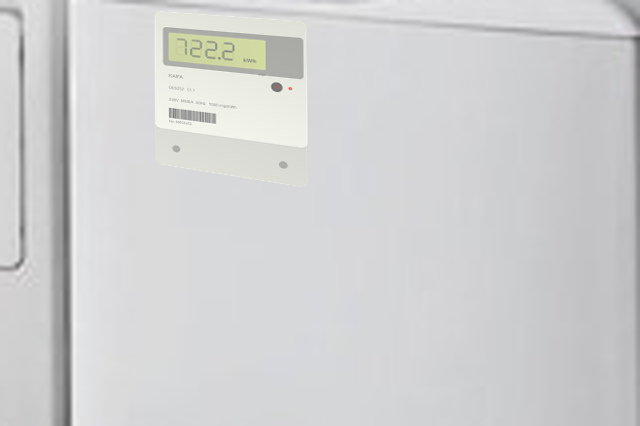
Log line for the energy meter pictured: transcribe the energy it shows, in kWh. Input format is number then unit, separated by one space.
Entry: 722.2 kWh
